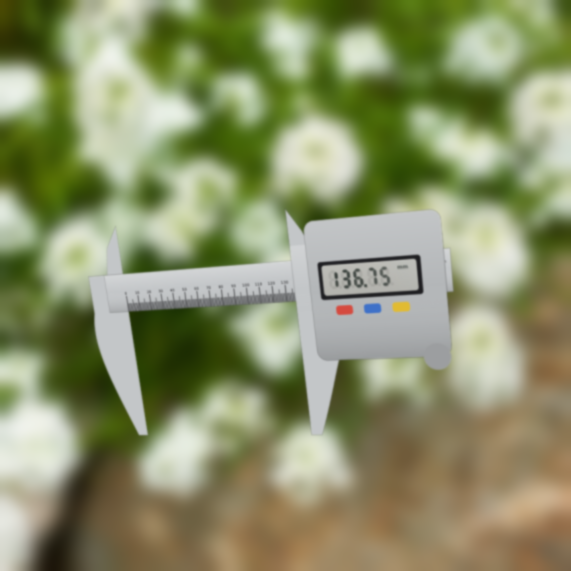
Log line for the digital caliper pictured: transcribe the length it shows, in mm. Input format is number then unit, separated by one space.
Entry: 136.75 mm
